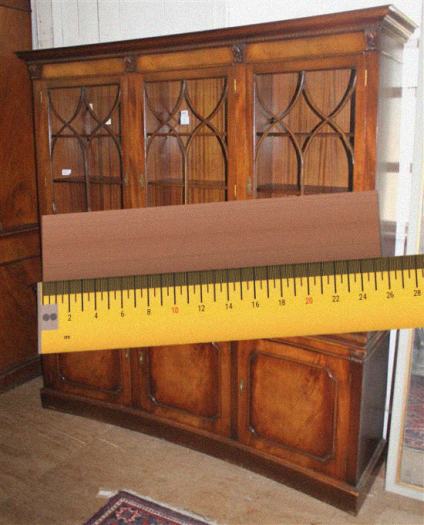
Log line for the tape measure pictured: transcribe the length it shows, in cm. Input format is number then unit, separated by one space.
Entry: 25.5 cm
